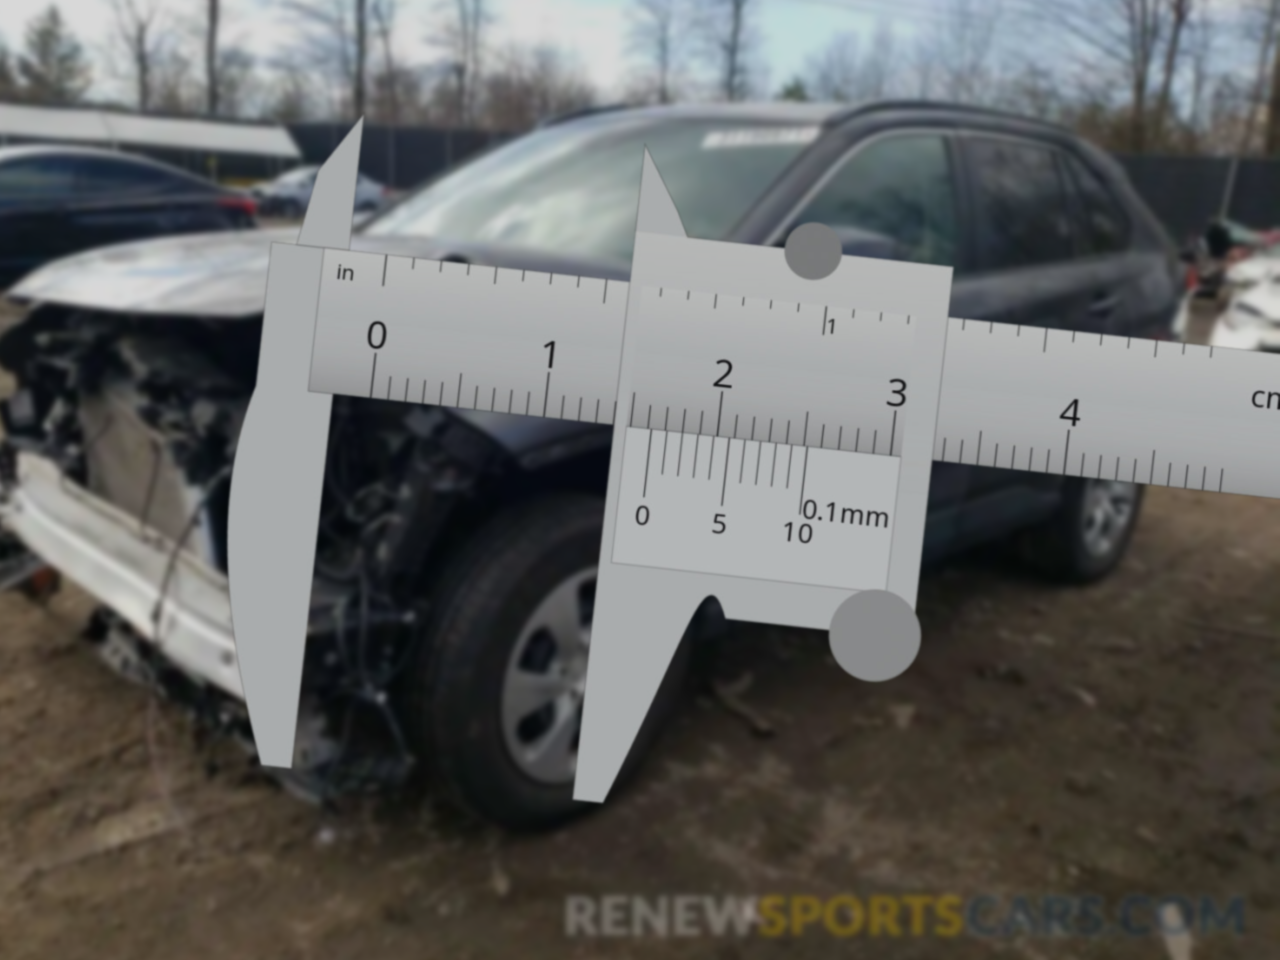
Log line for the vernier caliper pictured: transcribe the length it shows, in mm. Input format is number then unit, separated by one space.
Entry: 16.2 mm
